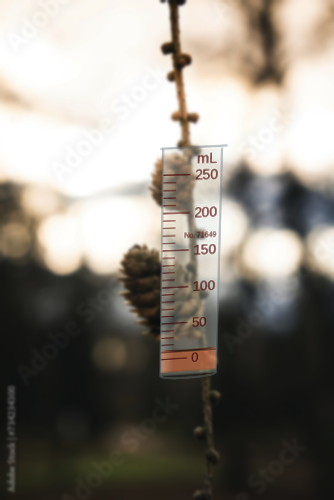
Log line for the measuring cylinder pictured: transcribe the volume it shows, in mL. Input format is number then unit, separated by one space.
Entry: 10 mL
